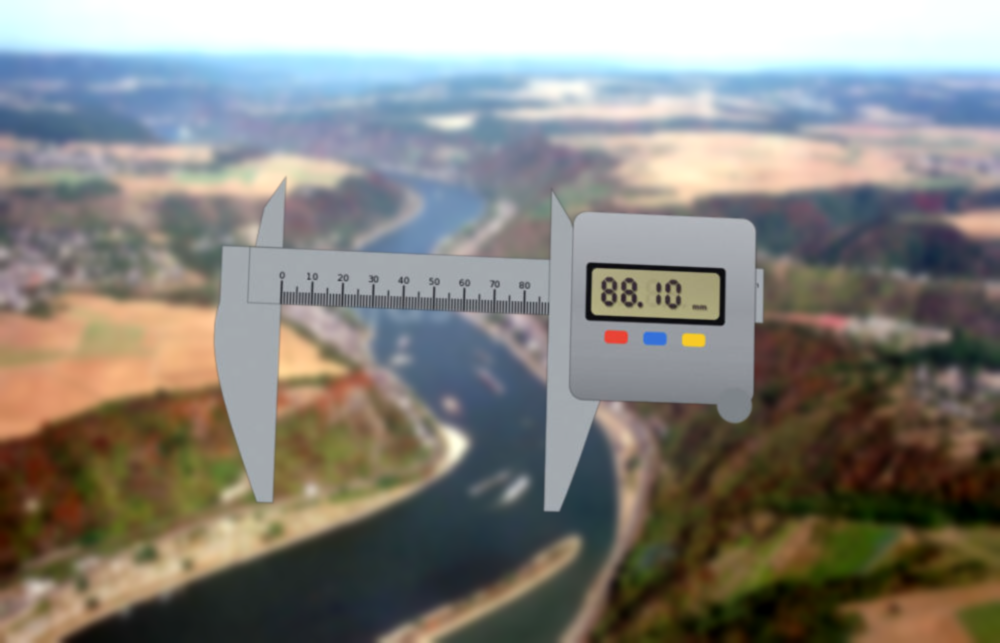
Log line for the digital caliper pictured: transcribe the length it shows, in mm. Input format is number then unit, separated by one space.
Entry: 88.10 mm
